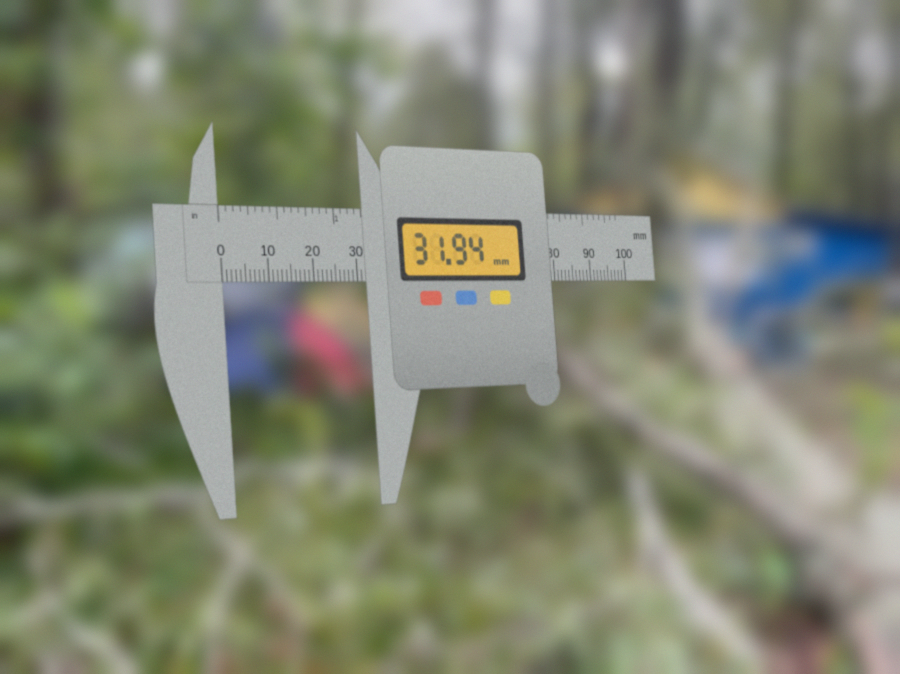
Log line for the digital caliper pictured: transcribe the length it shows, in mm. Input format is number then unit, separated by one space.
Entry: 31.94 mm
